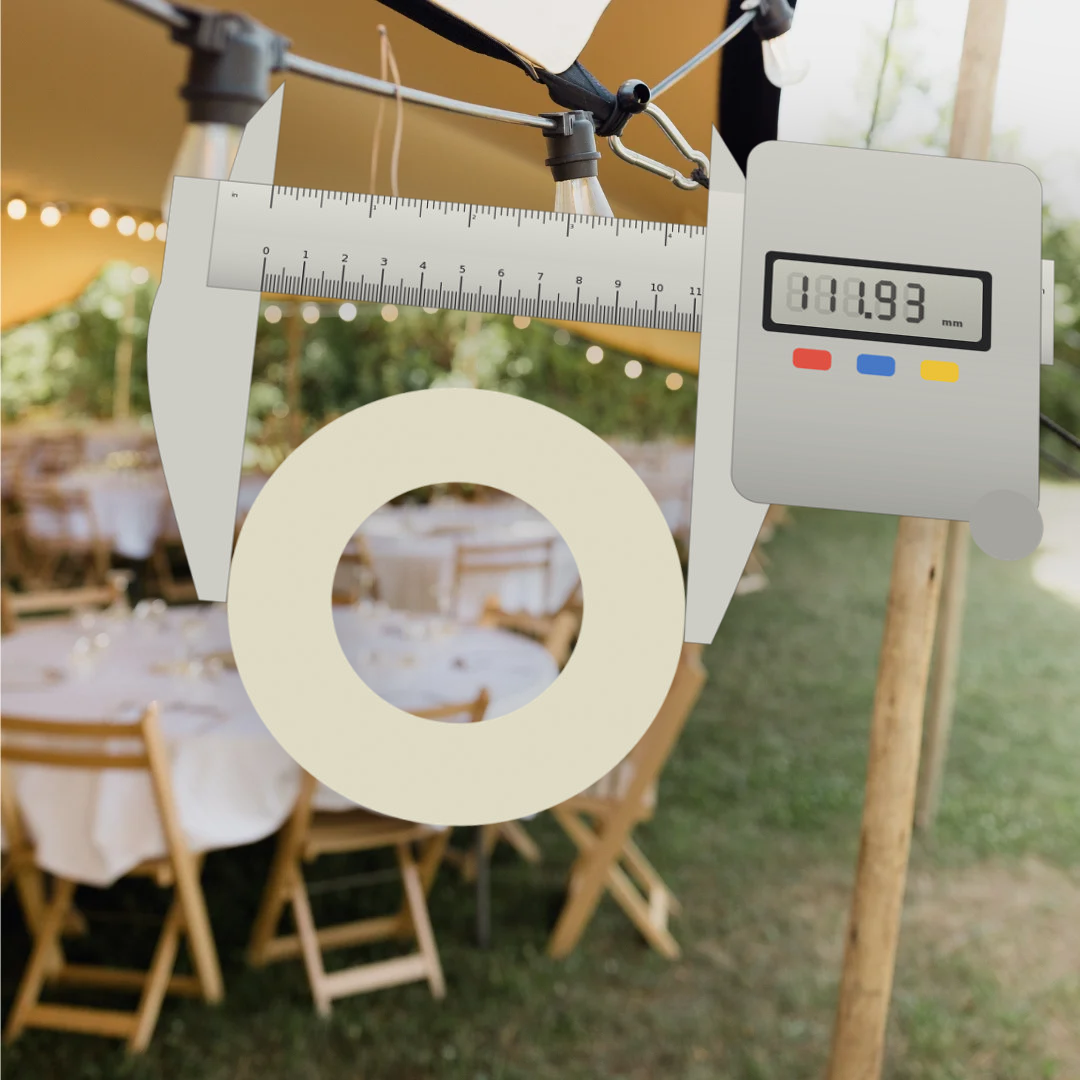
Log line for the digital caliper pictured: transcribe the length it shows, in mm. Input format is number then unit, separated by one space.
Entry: 111.93 mm
